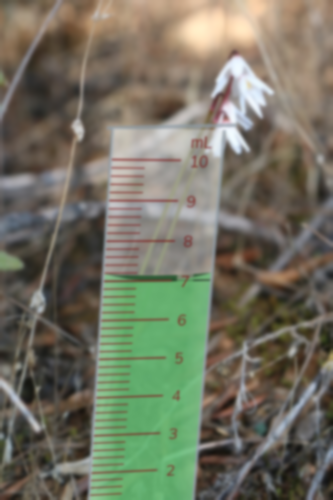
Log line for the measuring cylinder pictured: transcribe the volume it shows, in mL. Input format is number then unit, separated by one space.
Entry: 7 mL
